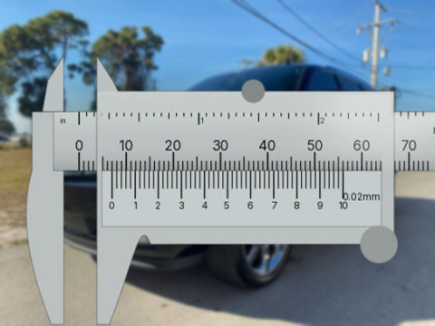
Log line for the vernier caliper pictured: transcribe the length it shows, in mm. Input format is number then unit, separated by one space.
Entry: 7.0 mm
